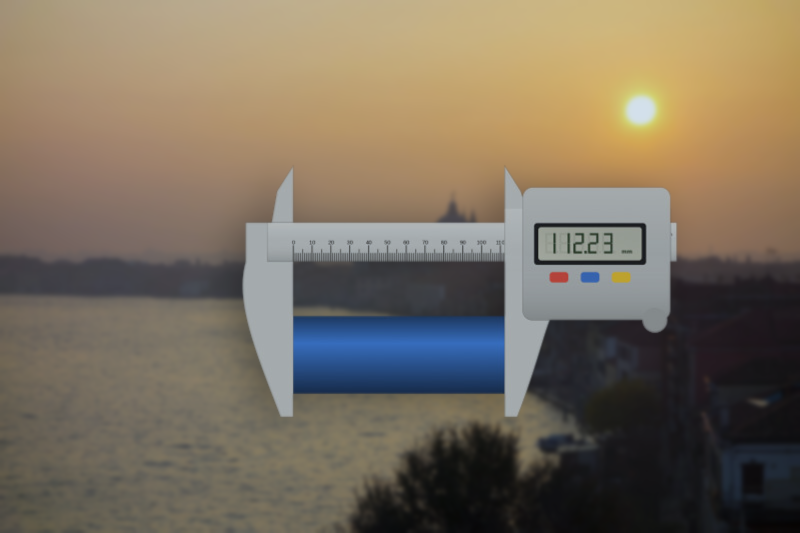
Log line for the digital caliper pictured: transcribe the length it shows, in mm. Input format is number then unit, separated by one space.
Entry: 112.23 mm
